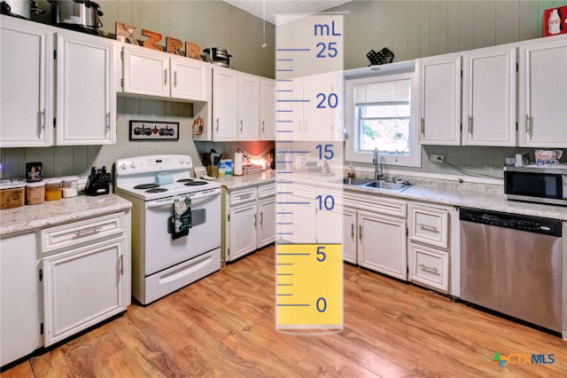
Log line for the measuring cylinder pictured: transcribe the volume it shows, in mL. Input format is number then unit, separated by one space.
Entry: 6 mL
